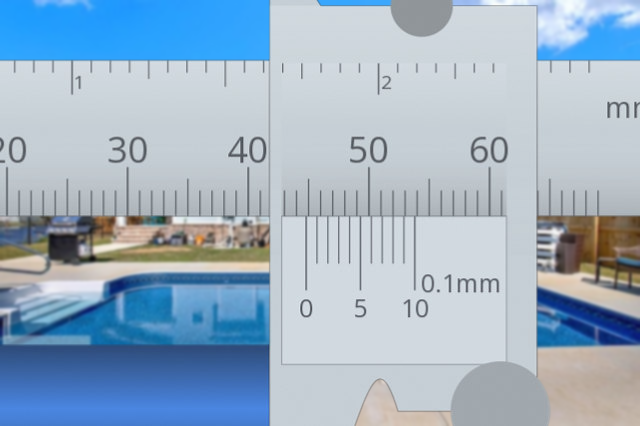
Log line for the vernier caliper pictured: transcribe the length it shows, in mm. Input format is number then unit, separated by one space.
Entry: 44.8 mm
